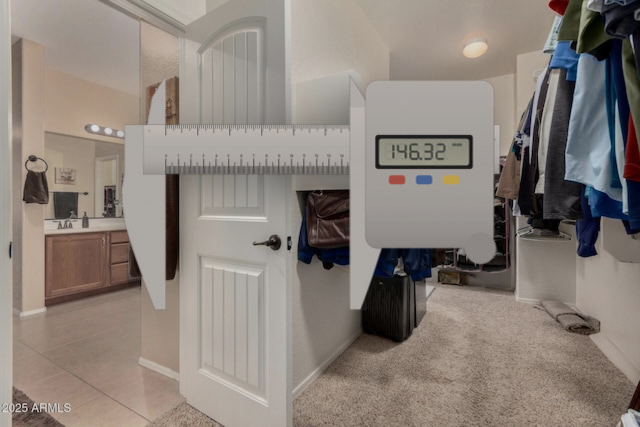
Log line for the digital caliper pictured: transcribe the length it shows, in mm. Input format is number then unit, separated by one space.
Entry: 146.32 mm
